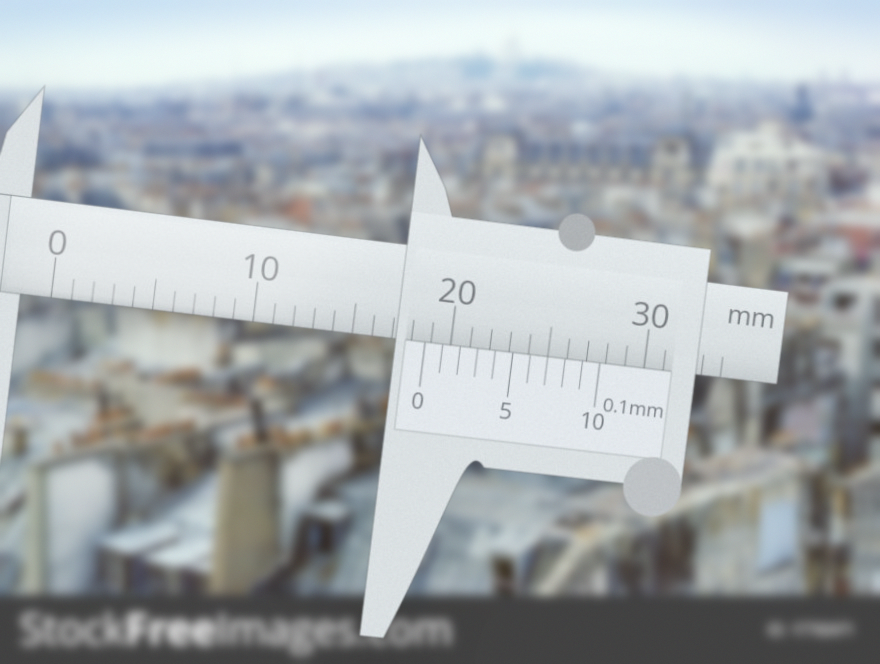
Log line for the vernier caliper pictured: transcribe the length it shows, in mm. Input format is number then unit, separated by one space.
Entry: 18.7 mm
